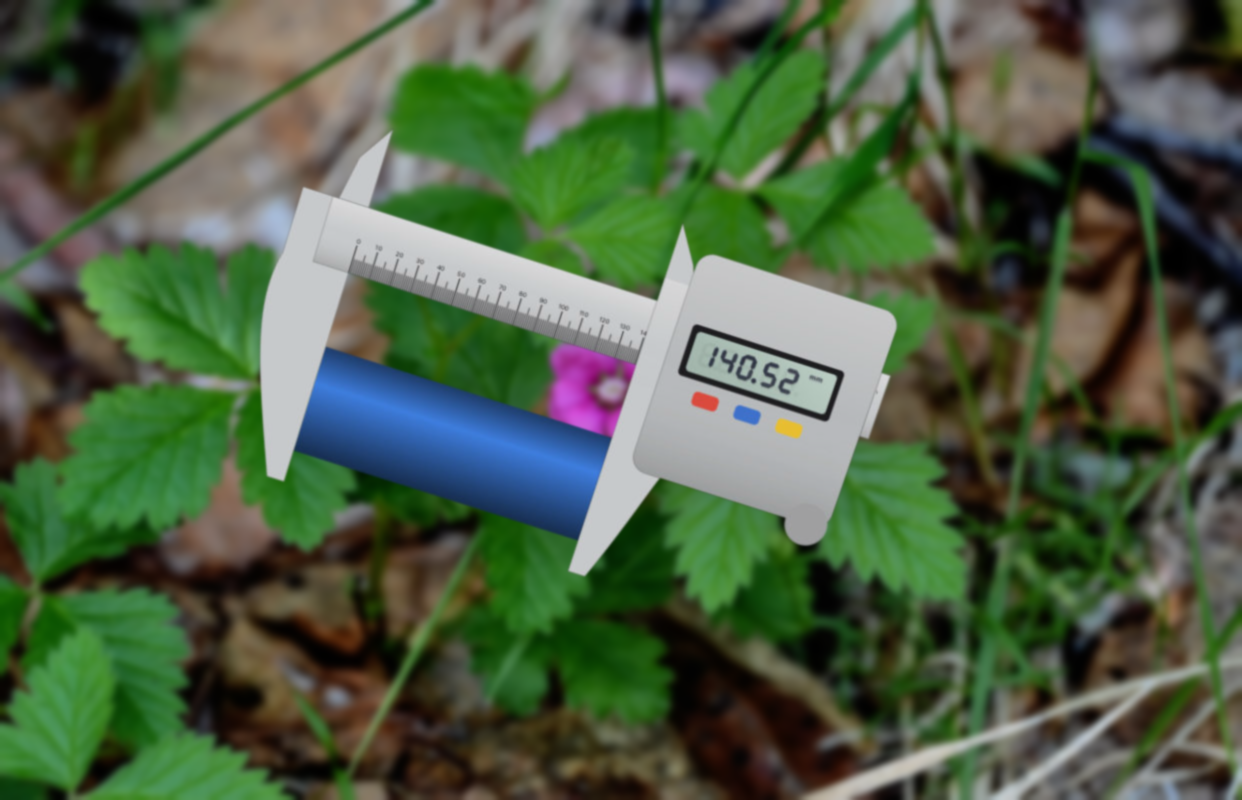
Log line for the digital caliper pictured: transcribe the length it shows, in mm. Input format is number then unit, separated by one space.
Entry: 140.52 mm
